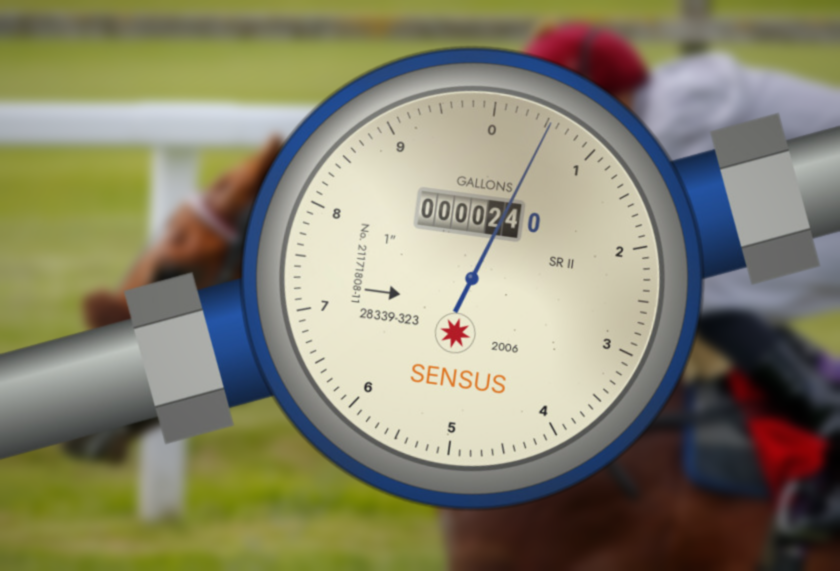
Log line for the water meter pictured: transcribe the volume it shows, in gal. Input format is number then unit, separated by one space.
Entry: 240.5 gal
